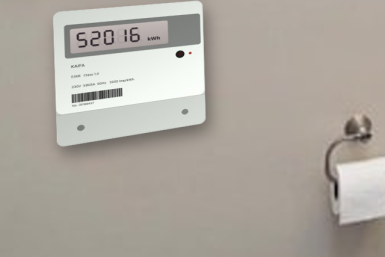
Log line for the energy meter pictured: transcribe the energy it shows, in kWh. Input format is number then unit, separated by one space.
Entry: 52016 kWh
